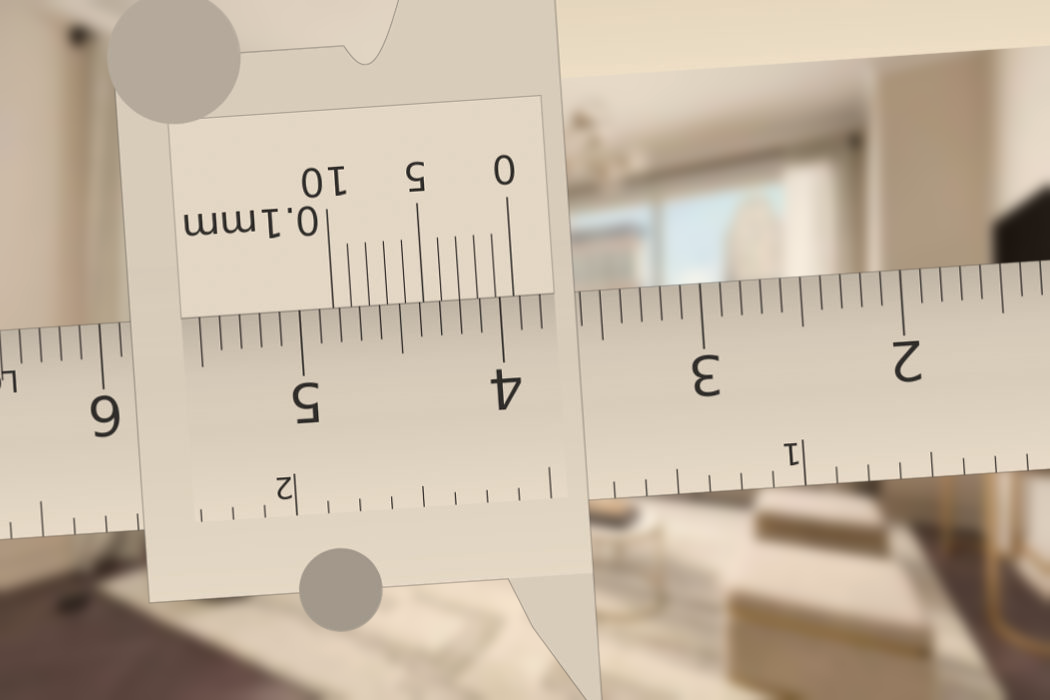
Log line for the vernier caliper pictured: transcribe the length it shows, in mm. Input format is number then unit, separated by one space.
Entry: 39.3 mm
